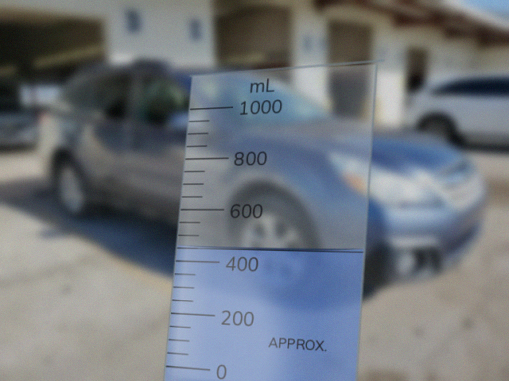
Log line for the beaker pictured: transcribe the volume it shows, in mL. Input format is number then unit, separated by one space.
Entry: 450 mL
